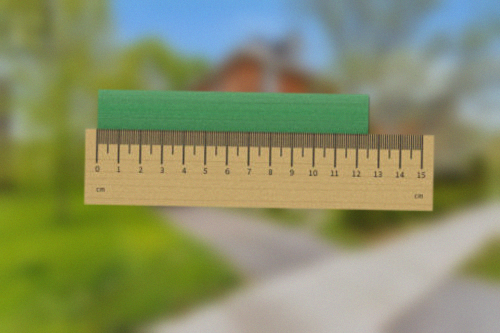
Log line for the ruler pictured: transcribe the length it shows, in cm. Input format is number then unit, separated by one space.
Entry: 12.5 cm
